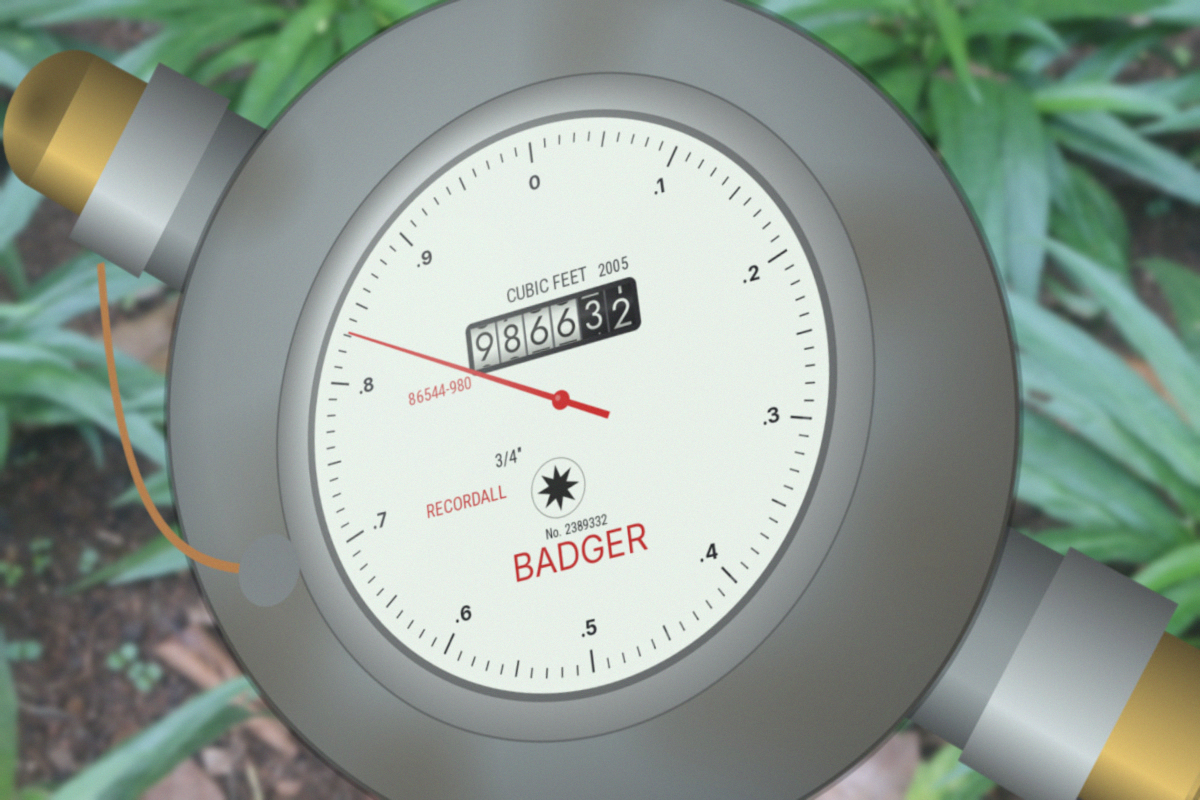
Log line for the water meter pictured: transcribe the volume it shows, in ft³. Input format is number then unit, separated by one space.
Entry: 986631.83 ft³
